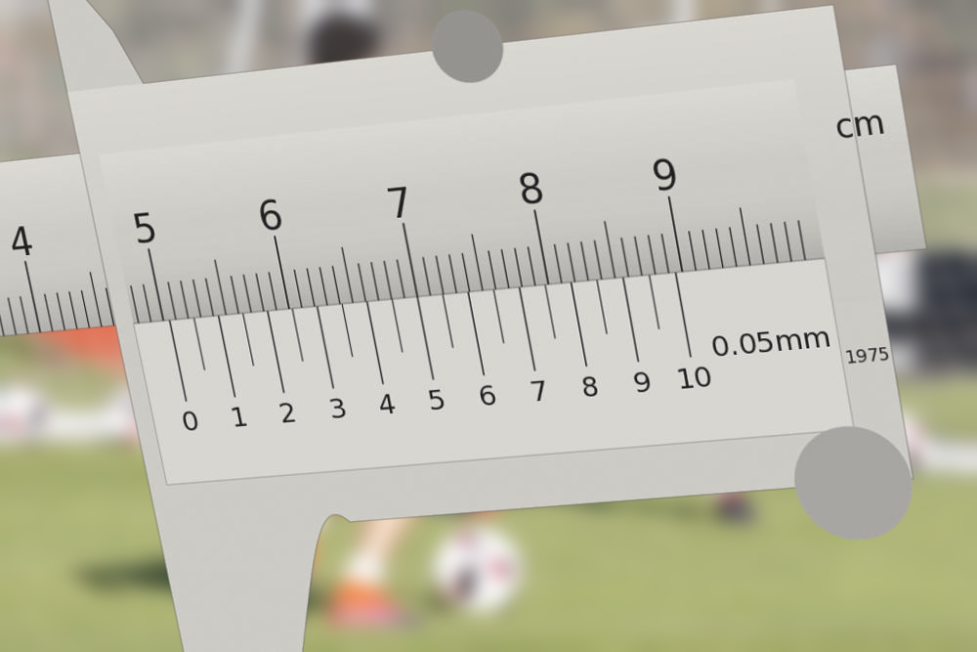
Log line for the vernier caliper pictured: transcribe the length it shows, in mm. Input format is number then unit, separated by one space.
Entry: 50.5 mm
